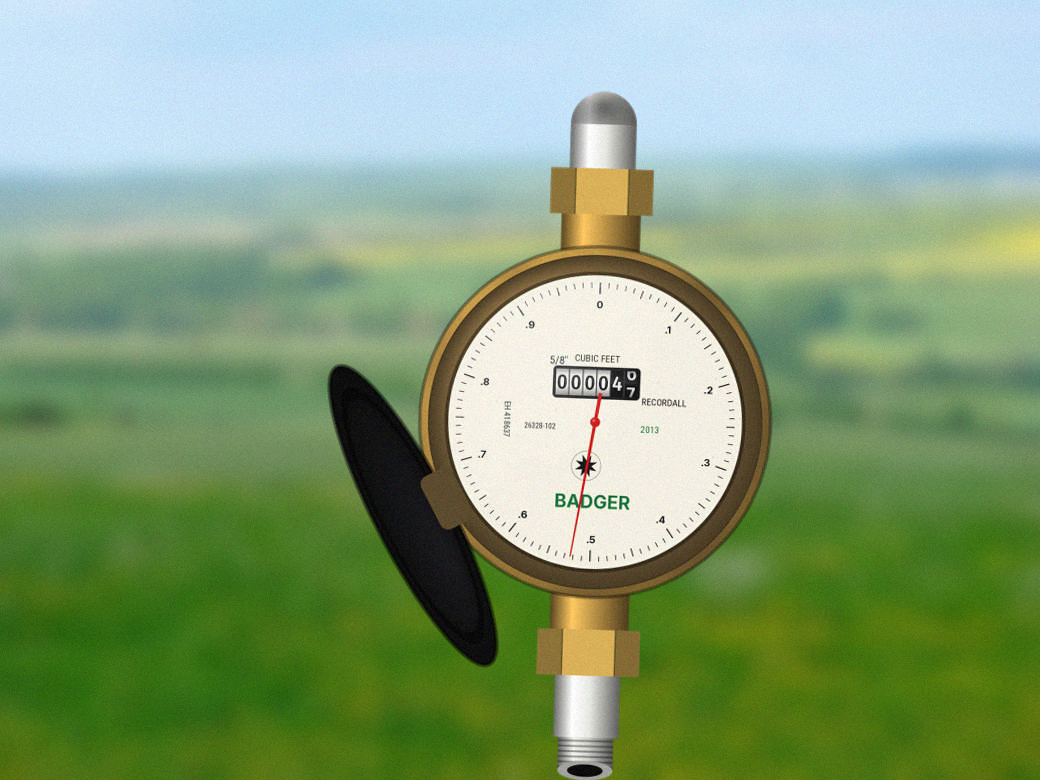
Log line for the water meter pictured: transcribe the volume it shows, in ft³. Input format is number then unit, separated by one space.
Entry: 46.52 ft³
